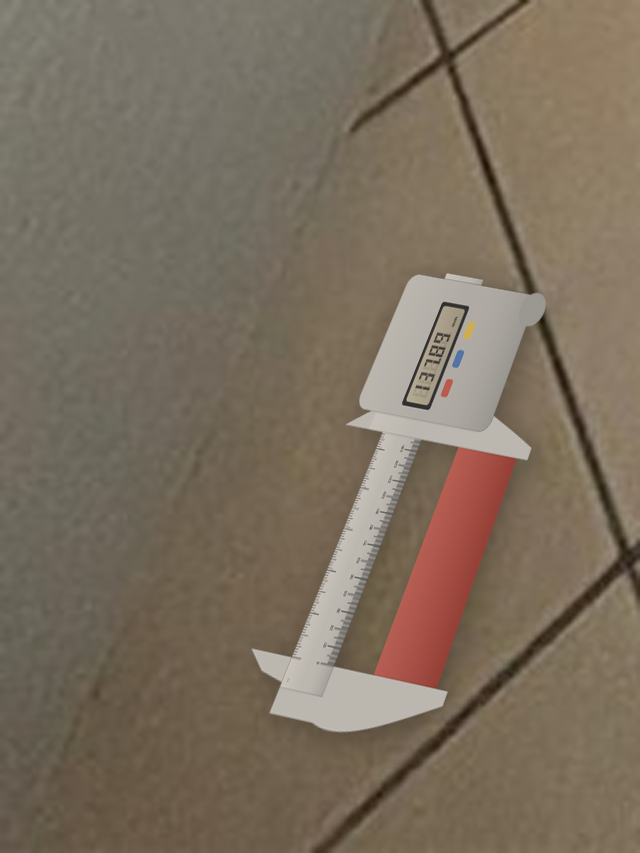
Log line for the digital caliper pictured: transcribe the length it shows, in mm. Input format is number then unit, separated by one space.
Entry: 137.89 mm
